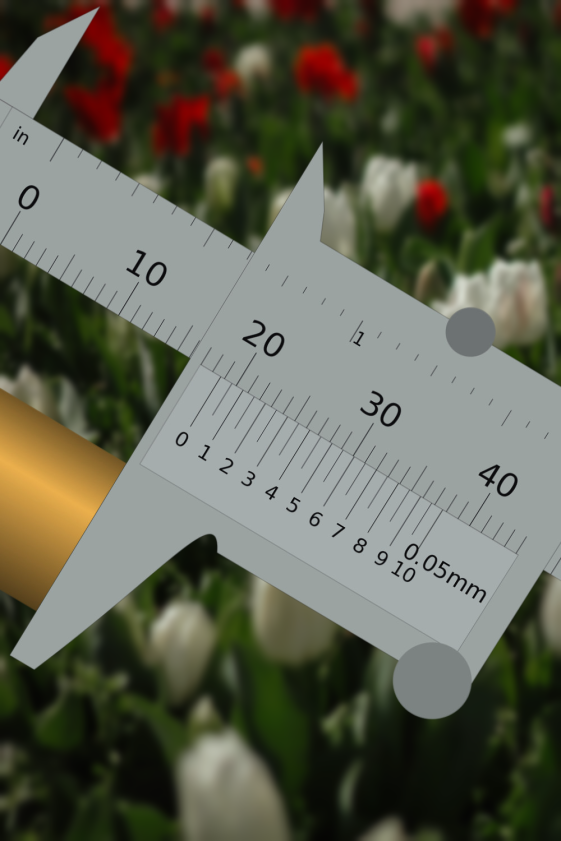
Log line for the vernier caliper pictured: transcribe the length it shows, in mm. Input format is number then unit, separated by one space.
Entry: 18.7 mm
